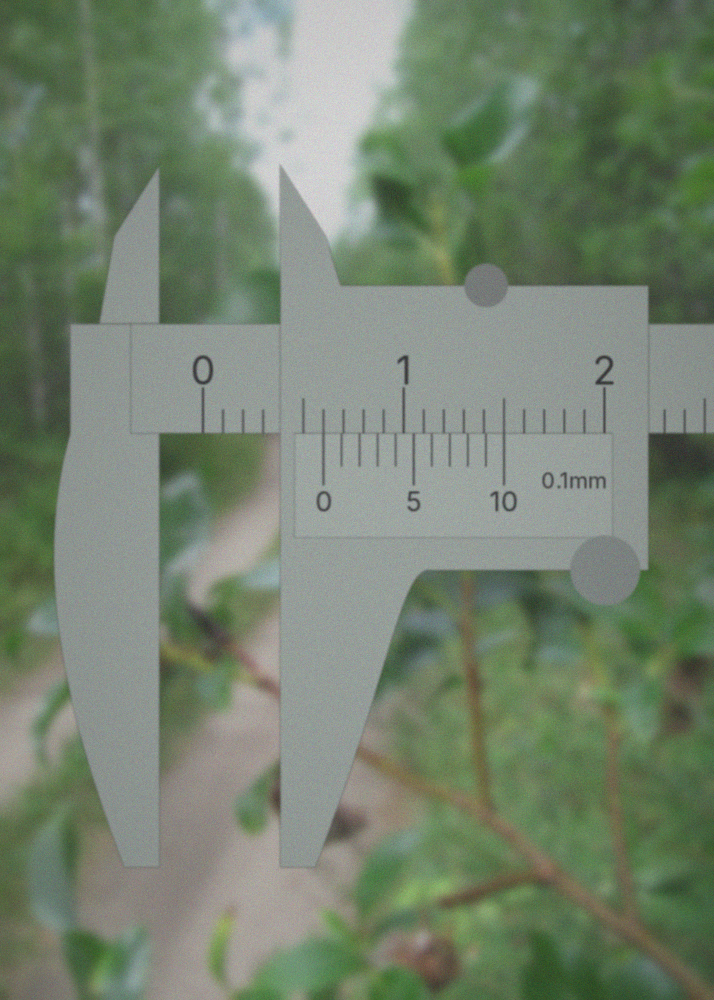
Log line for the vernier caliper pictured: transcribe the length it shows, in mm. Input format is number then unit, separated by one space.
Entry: 6.0 mm
